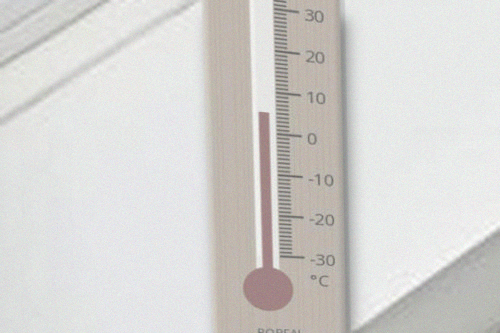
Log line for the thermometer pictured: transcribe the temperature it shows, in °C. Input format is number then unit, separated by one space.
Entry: 5 °C
